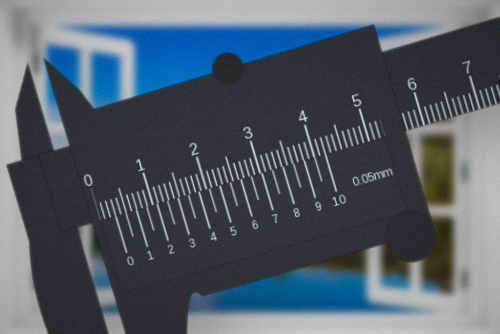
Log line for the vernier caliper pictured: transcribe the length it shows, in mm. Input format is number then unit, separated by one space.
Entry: 3.0 mm
